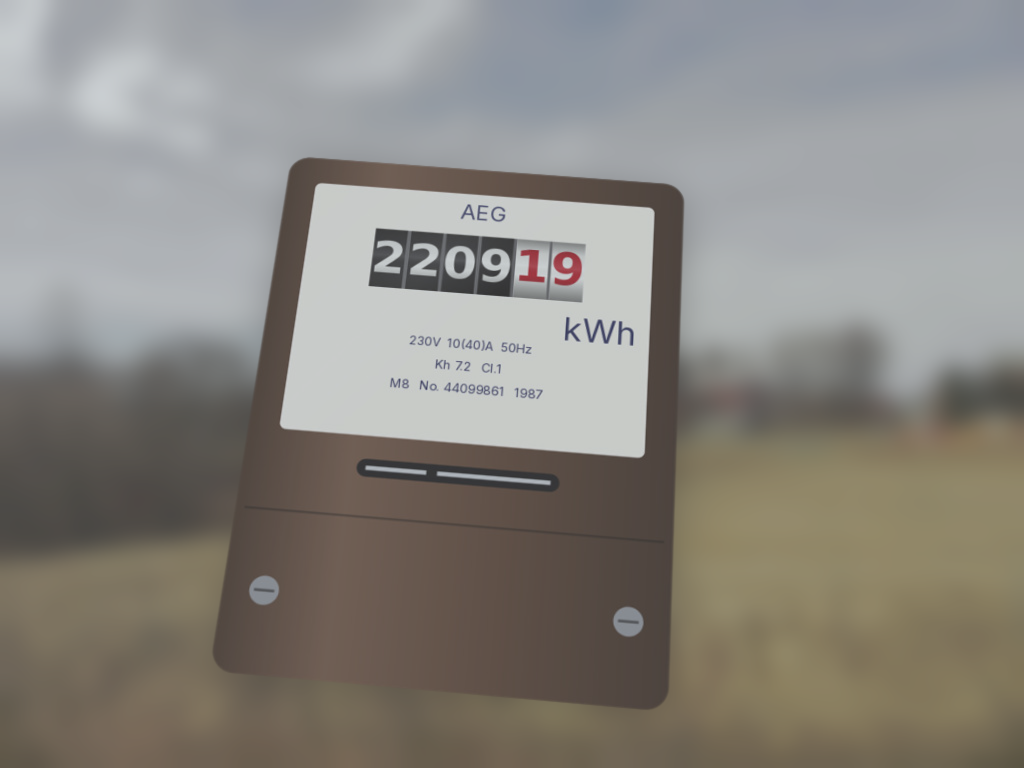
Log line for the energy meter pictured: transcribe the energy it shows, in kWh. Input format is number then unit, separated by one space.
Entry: 2209.19 kWh
